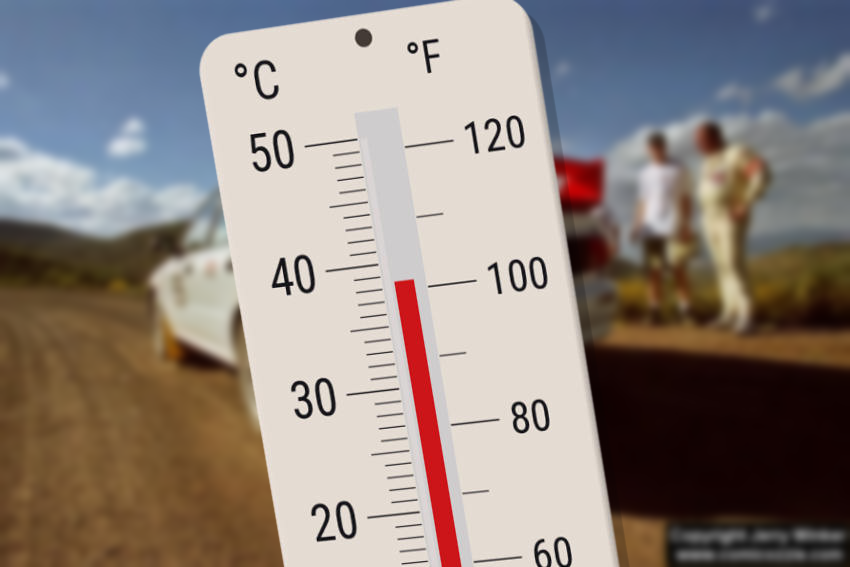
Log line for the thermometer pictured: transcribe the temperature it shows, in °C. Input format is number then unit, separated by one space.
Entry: 38.5 °C
